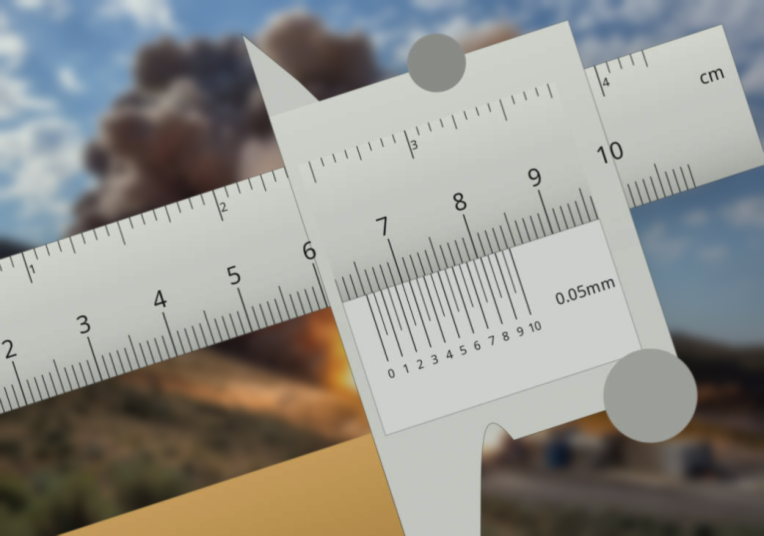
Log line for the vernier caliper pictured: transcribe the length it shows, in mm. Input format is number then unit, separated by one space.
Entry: 65.2 mm
